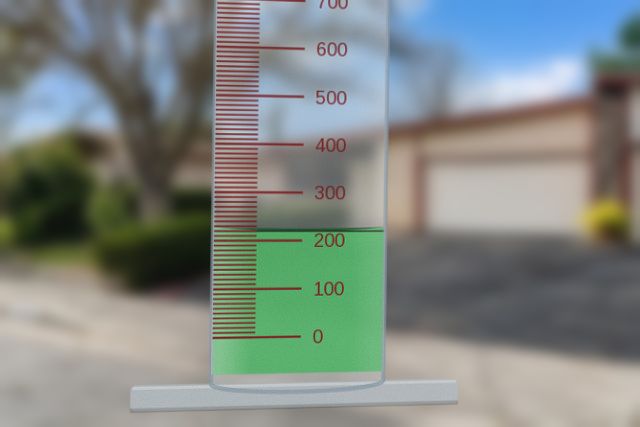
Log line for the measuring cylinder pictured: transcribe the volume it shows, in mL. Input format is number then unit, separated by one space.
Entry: 220 mL
